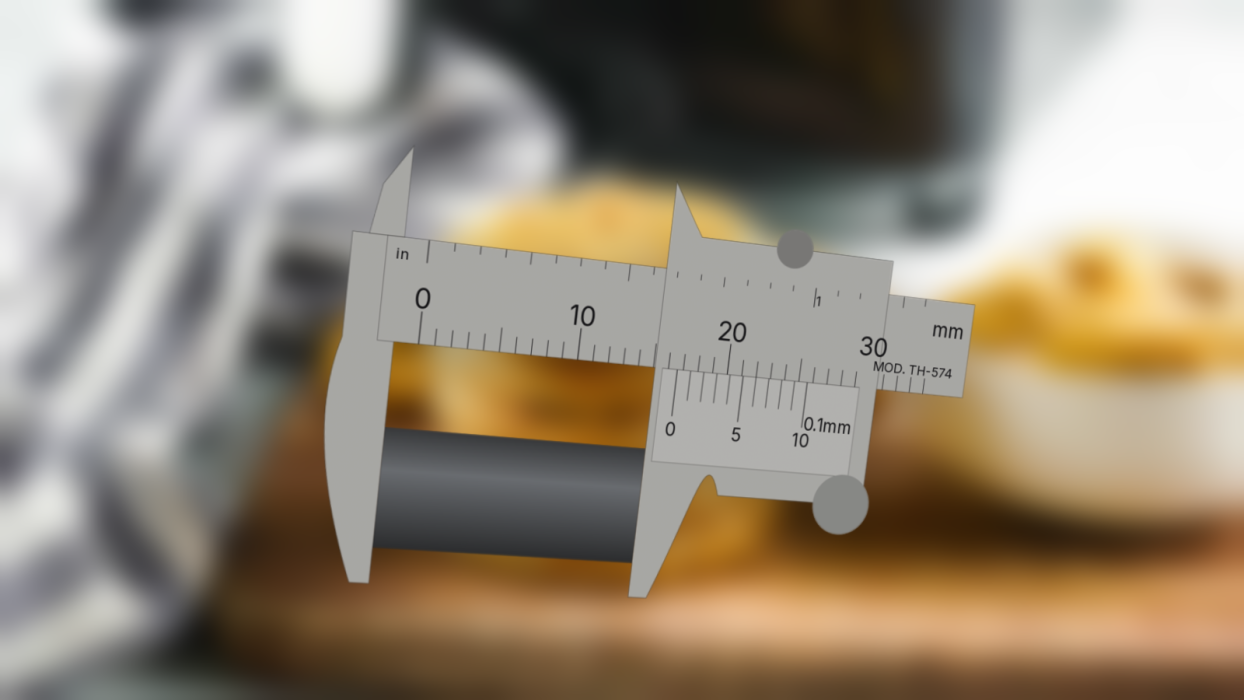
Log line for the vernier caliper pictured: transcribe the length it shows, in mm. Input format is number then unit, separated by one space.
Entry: 16.6 mm
